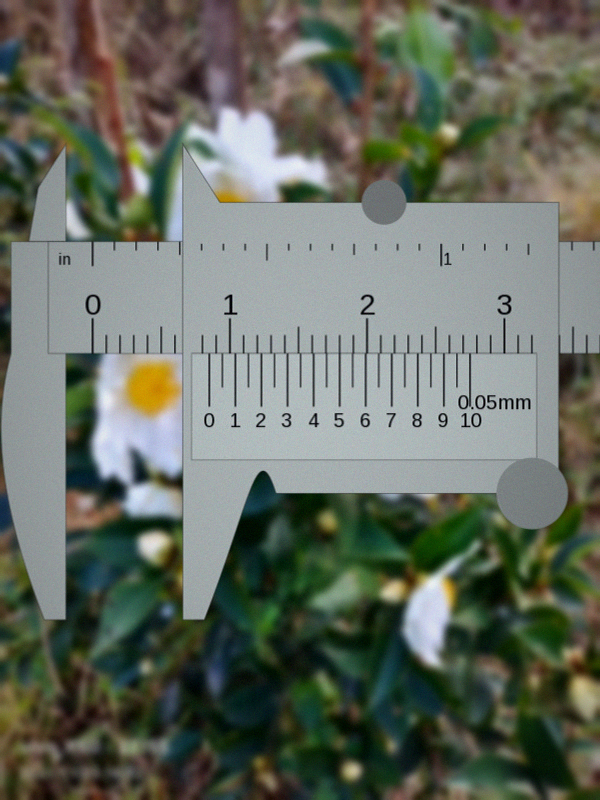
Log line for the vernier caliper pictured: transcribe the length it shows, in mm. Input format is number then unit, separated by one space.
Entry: 8.5 mm
